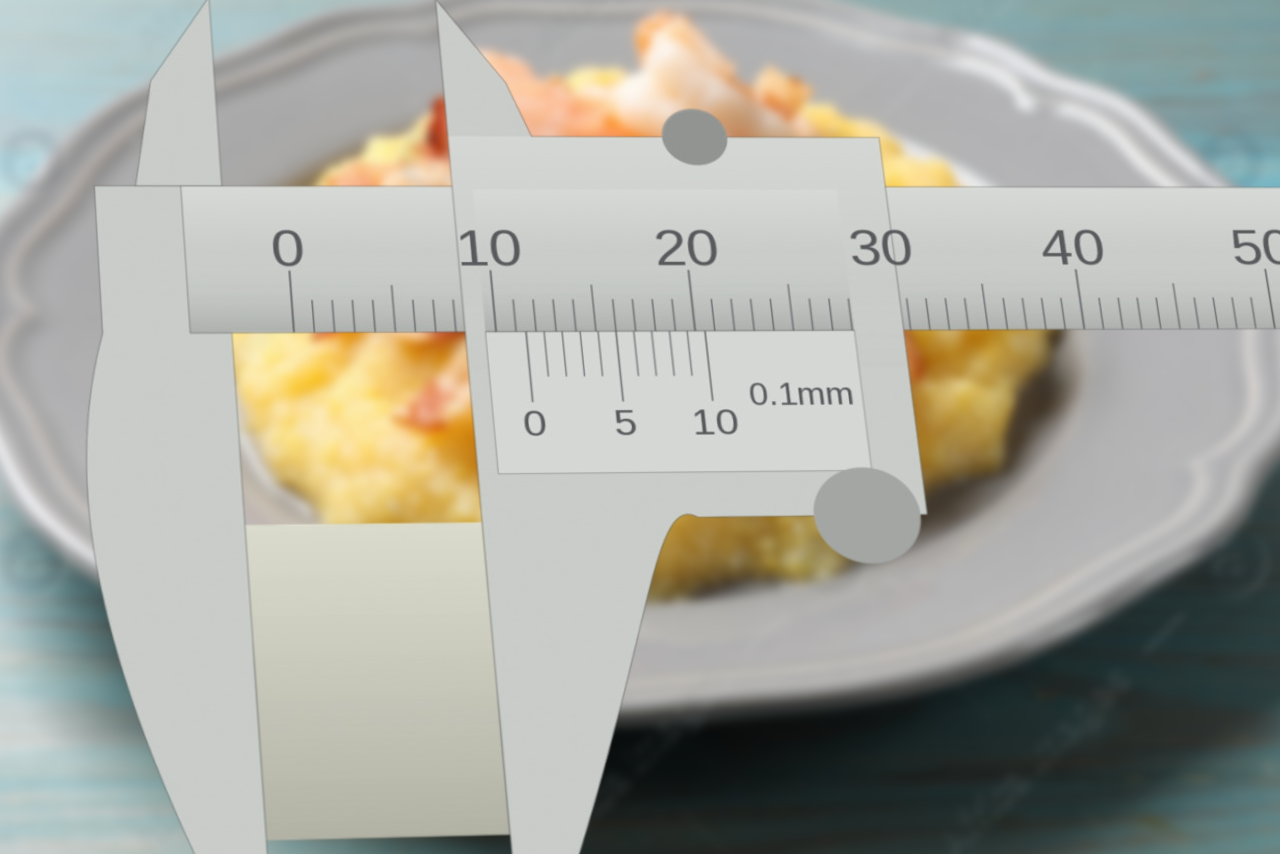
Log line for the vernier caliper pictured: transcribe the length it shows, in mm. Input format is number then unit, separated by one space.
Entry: 11.5 mm
